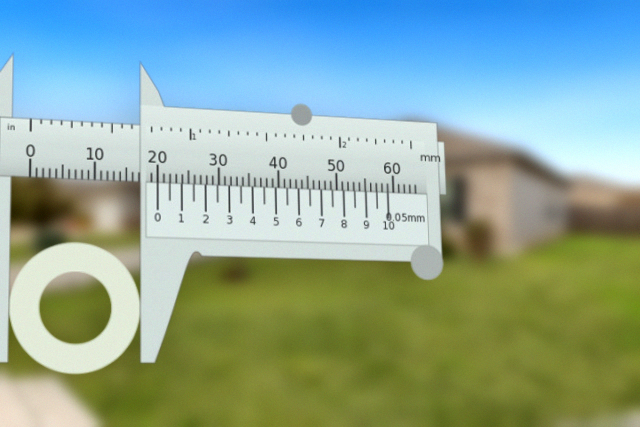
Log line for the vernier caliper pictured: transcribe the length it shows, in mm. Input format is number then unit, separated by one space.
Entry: 20.0 mm
